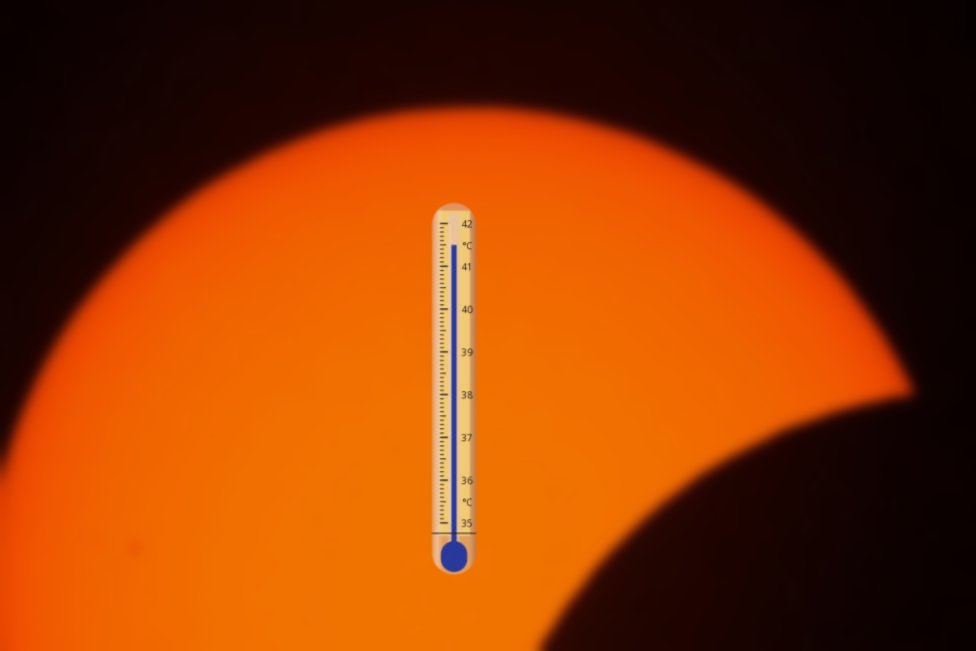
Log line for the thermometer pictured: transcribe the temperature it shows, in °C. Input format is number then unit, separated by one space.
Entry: 41.5 °C
